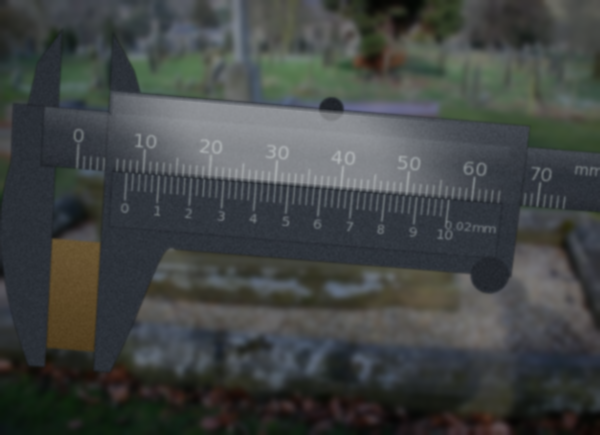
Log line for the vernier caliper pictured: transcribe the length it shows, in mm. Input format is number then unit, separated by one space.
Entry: 7.5 mm
